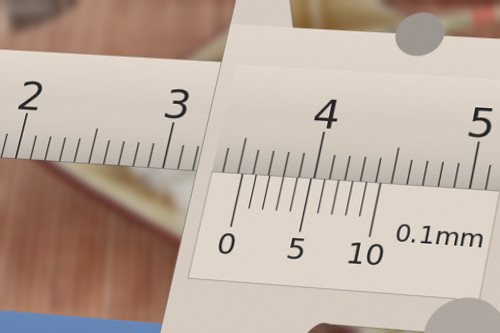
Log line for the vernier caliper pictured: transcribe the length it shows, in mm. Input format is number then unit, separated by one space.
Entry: 35.3 mm
